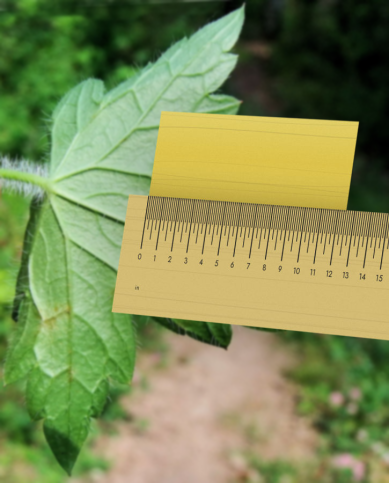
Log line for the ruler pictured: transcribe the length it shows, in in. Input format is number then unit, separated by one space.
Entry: 12.5 in
